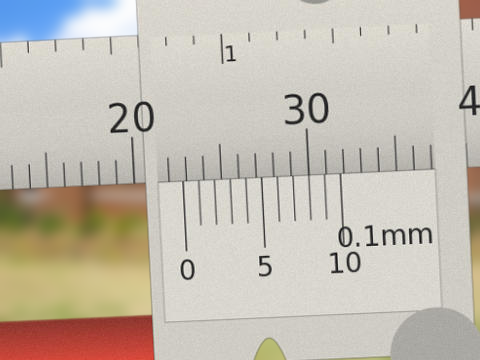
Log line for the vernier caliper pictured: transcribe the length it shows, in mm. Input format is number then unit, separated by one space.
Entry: 22.8 mm
